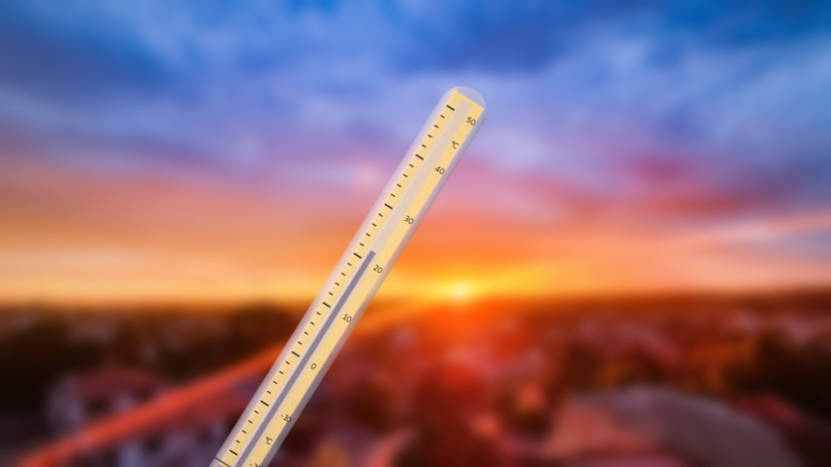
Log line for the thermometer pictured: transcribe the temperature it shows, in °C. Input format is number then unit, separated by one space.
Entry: 22 °C
